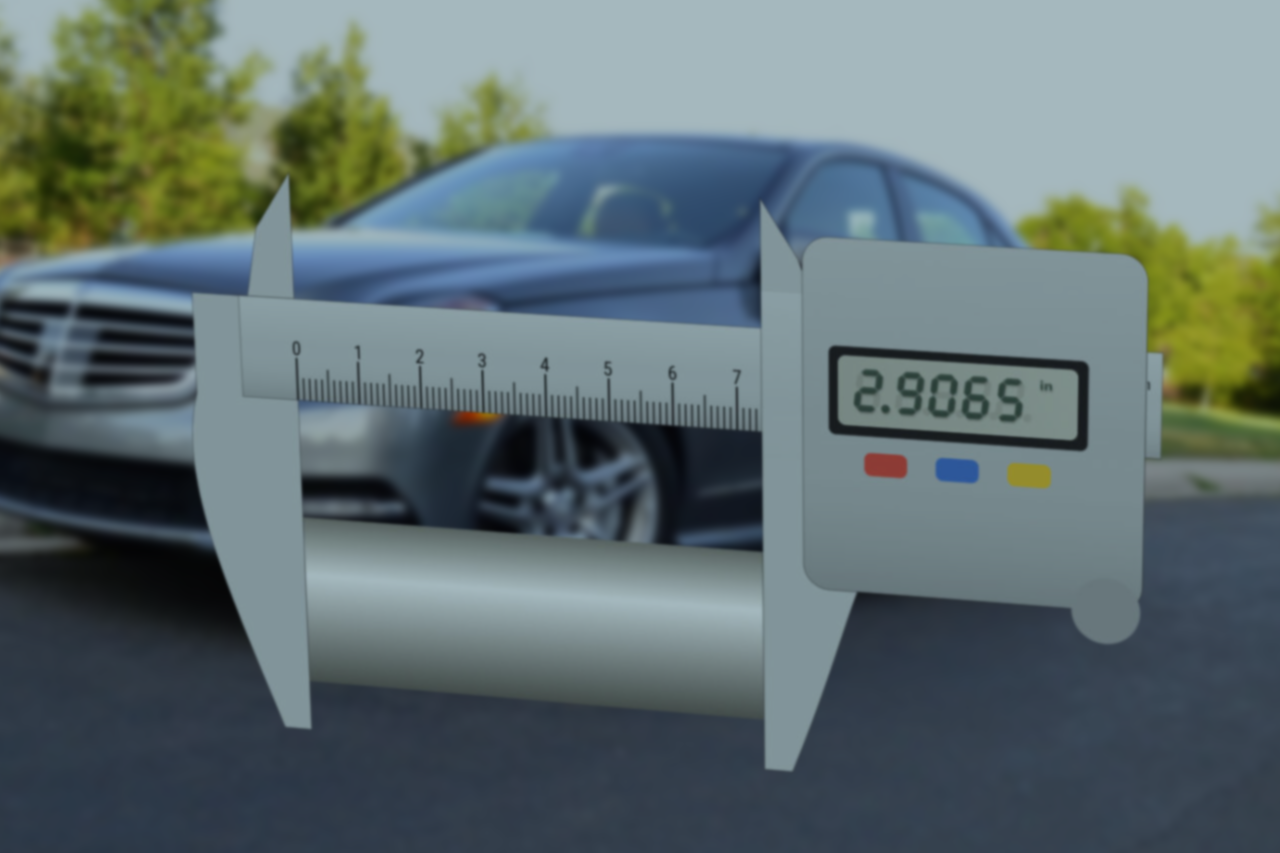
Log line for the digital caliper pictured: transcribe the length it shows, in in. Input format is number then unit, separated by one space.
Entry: 2.9065 in
